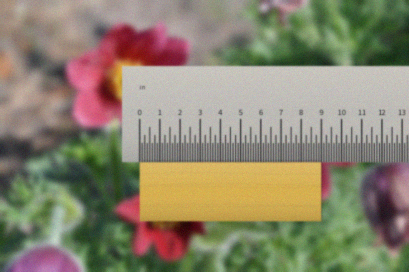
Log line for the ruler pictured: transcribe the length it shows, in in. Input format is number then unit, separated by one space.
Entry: 9 in
